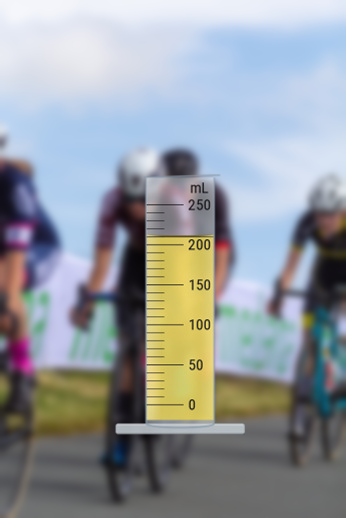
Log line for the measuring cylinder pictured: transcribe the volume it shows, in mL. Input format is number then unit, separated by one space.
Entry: 210 mL
